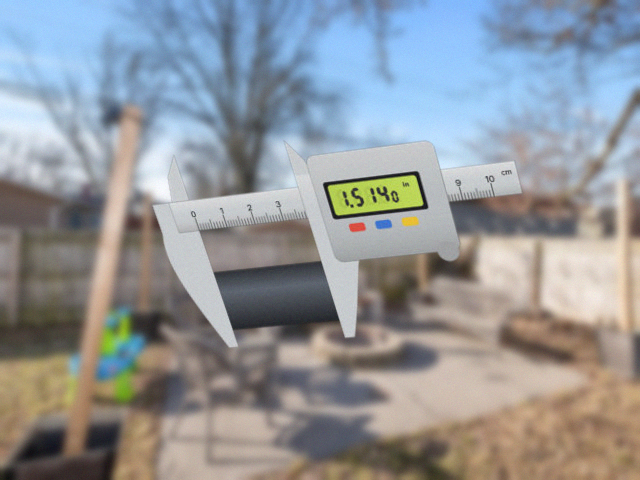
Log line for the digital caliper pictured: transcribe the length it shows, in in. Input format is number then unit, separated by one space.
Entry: 1.5140 in
